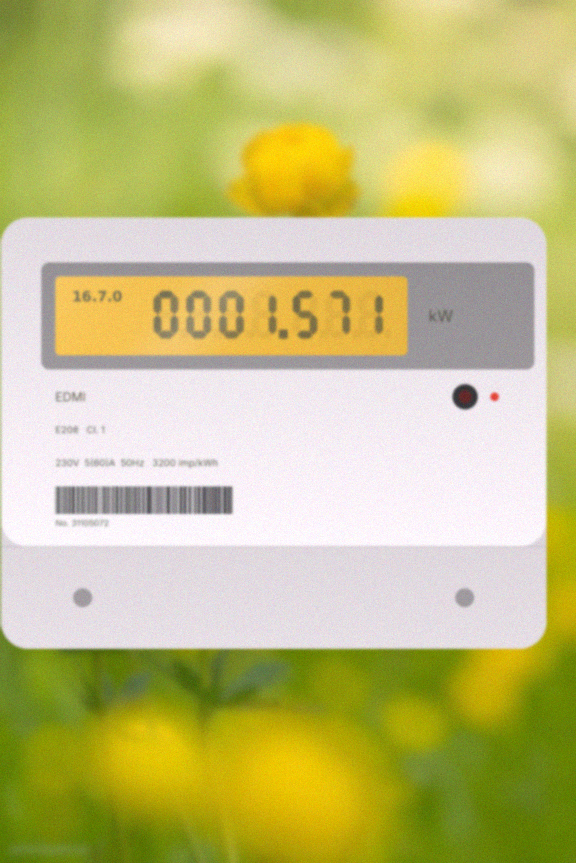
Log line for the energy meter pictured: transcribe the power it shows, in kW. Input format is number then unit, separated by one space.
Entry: 1.571 kW
